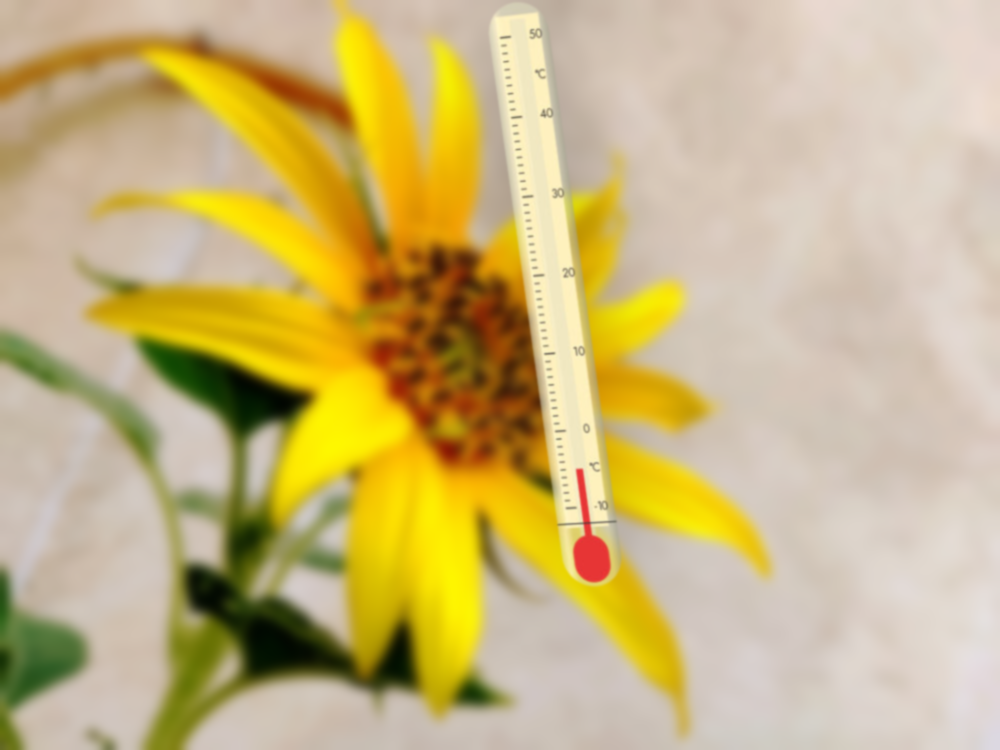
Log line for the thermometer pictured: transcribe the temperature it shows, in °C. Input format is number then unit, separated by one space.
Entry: -5 °C
